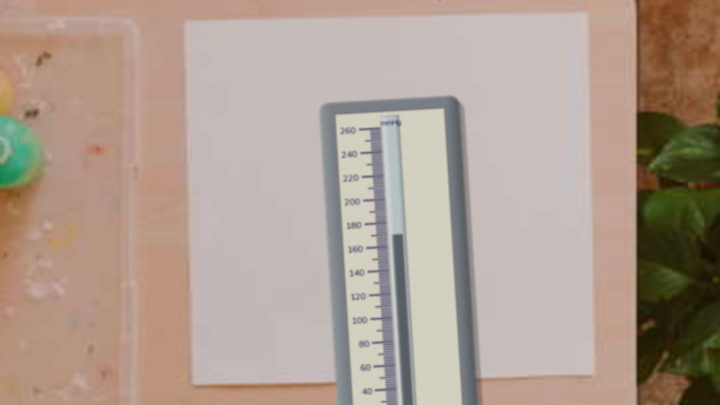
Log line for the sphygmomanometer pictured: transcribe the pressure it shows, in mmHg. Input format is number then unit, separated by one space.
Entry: 170 mmHg
